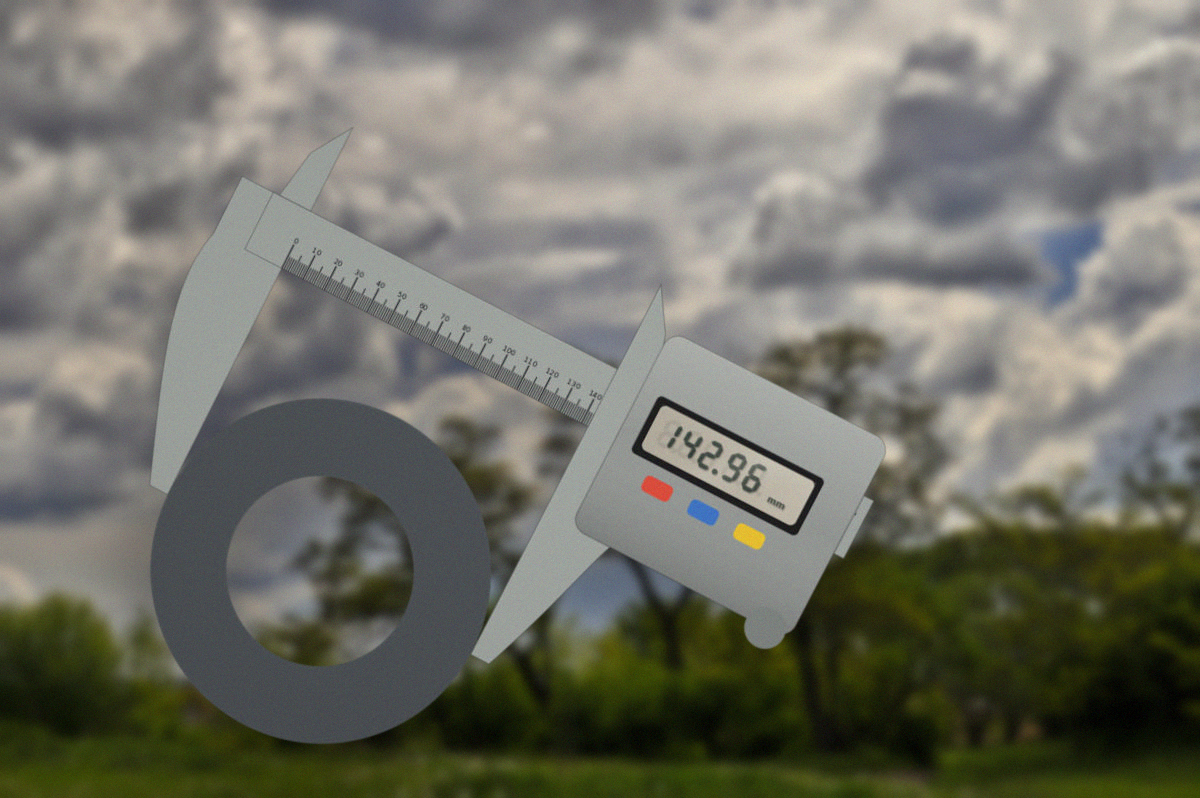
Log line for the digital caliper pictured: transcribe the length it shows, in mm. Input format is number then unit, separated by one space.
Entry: 142.96 mm
